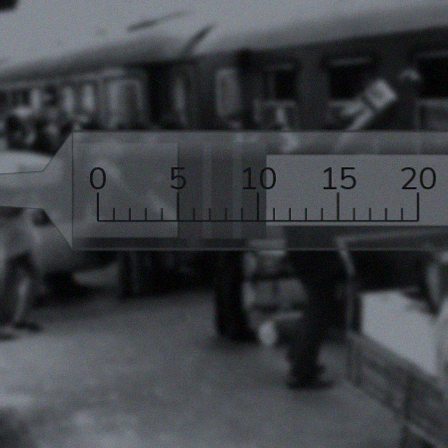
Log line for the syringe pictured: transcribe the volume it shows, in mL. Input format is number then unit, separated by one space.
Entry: 5 mL
